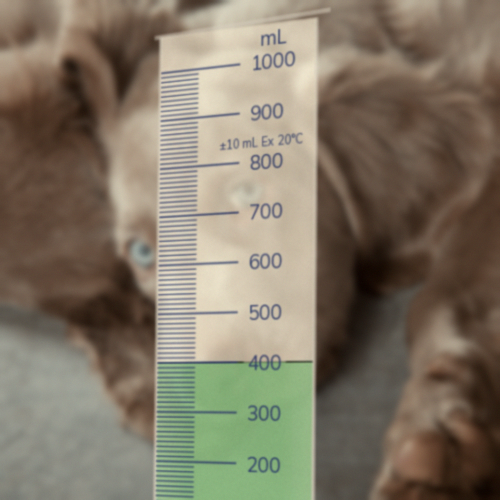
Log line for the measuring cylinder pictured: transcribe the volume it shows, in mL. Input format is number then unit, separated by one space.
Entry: 400 mL
